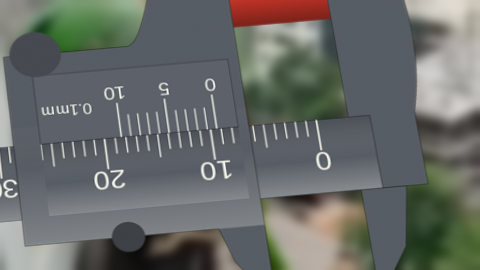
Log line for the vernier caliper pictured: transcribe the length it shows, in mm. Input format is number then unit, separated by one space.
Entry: 9.4 mm
